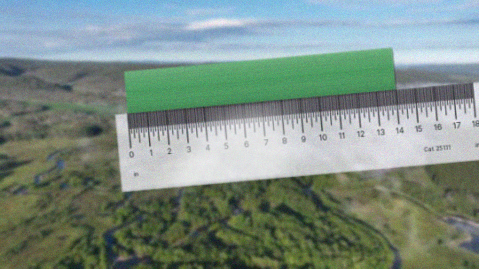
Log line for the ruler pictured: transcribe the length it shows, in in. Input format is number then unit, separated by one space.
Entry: 14 in
